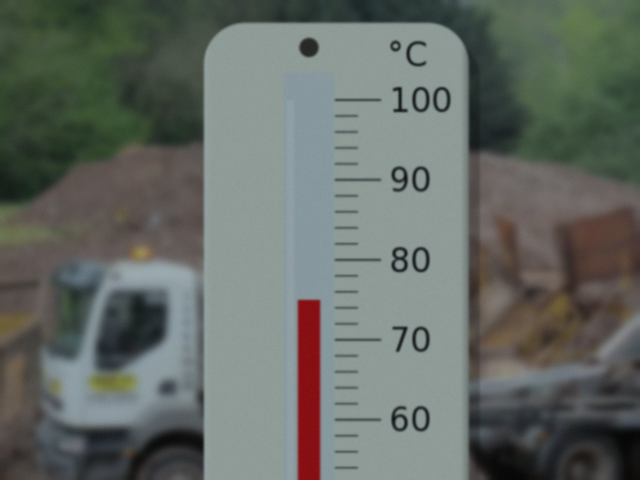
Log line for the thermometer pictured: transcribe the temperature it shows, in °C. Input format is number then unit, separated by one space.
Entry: 75 °C
